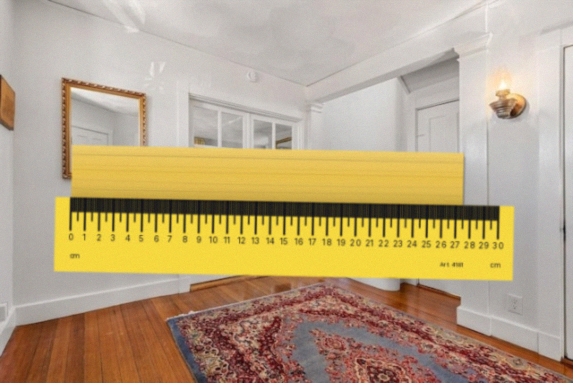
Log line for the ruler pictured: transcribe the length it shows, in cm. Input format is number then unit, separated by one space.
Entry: 27.5 cm
